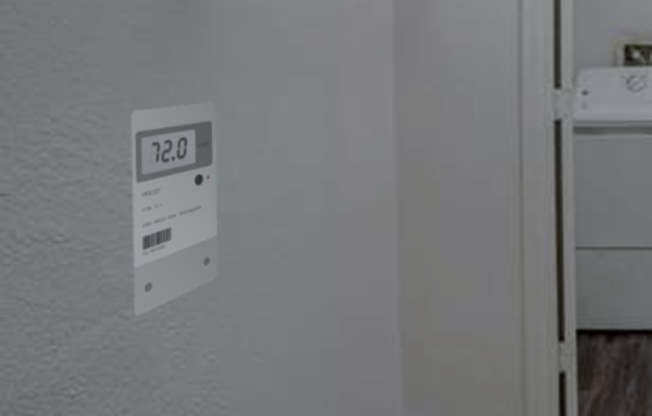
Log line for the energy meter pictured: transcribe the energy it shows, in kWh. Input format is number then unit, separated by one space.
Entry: 72.0 kWh
